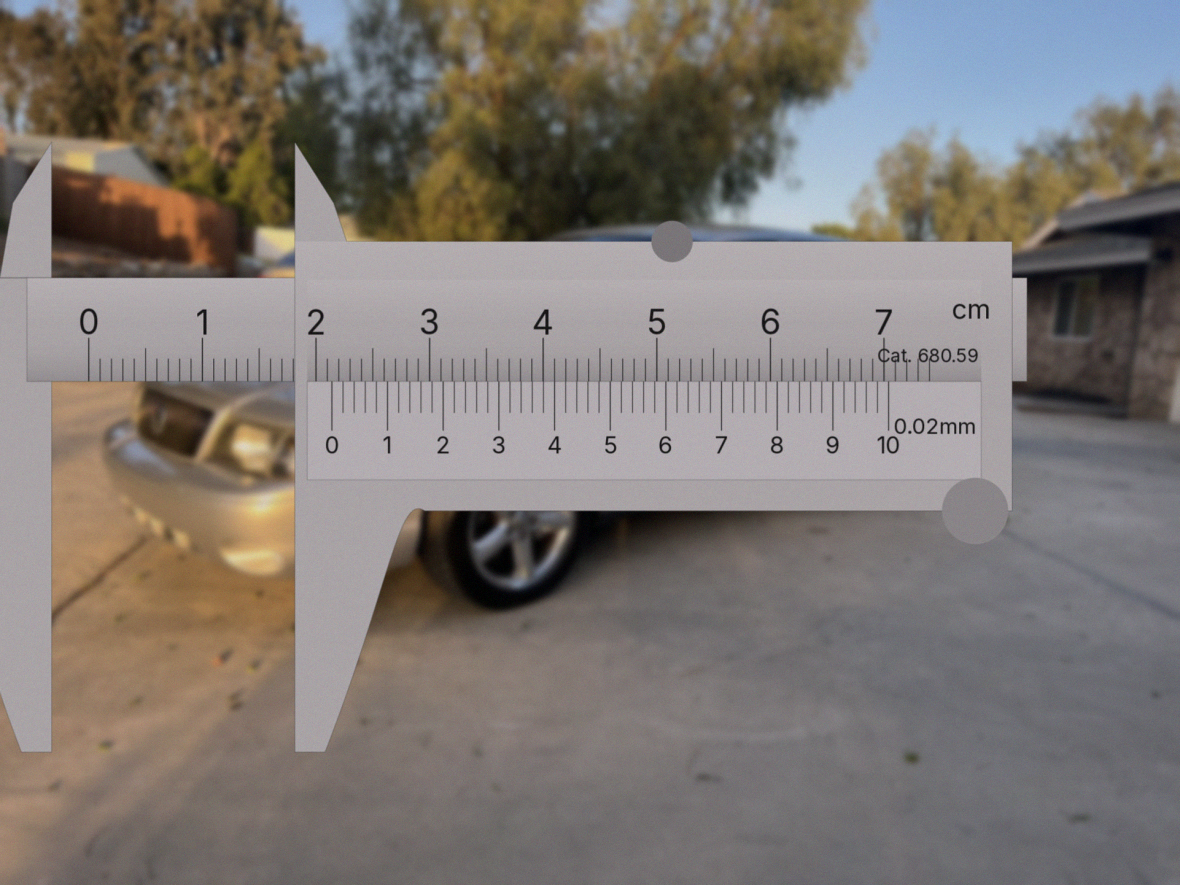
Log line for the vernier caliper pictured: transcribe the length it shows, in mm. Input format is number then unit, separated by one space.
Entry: 21.4 mm
